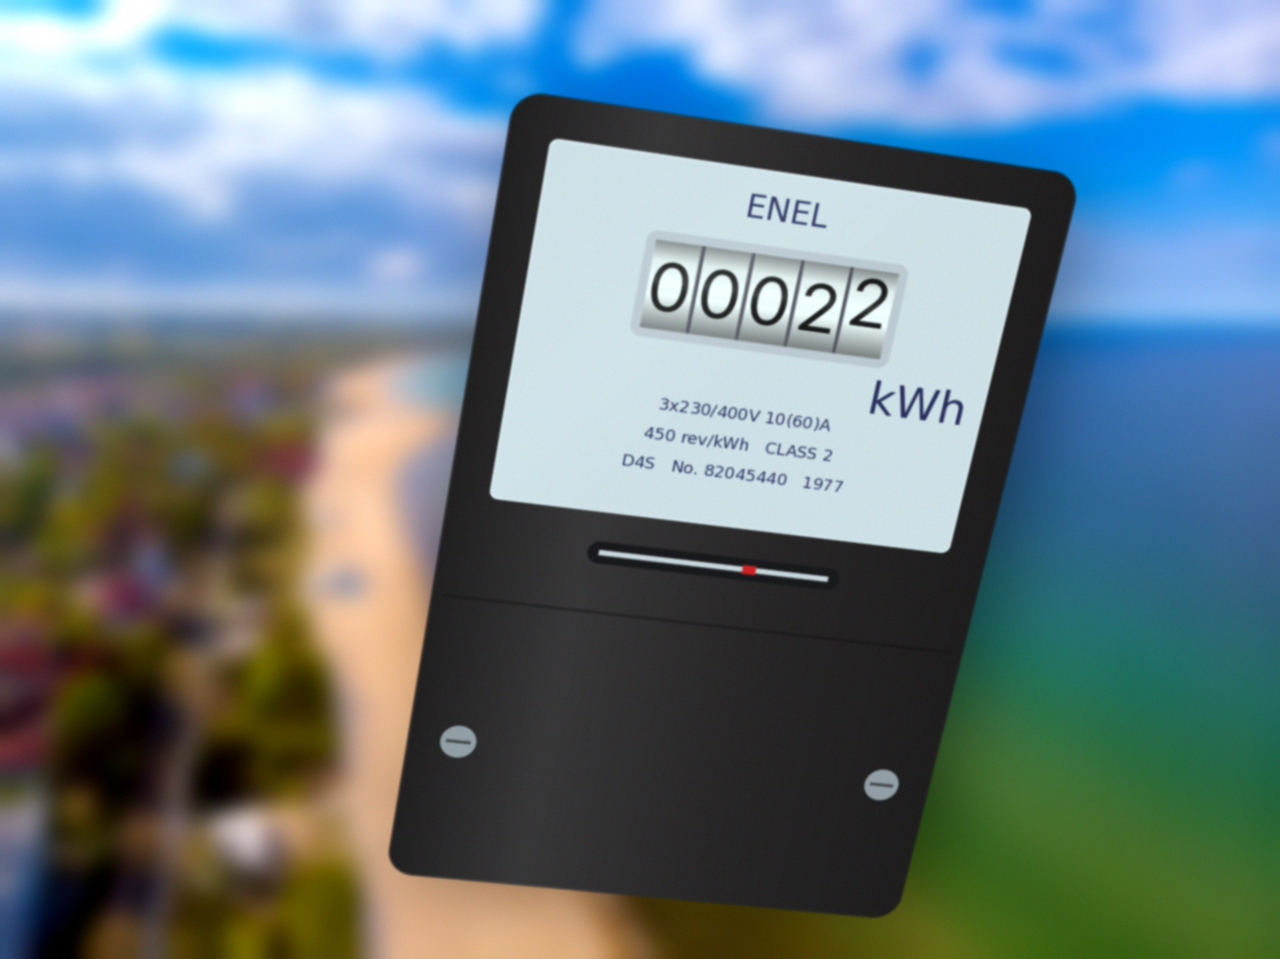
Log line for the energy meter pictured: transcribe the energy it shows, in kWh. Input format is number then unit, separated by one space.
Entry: 22 kWh
